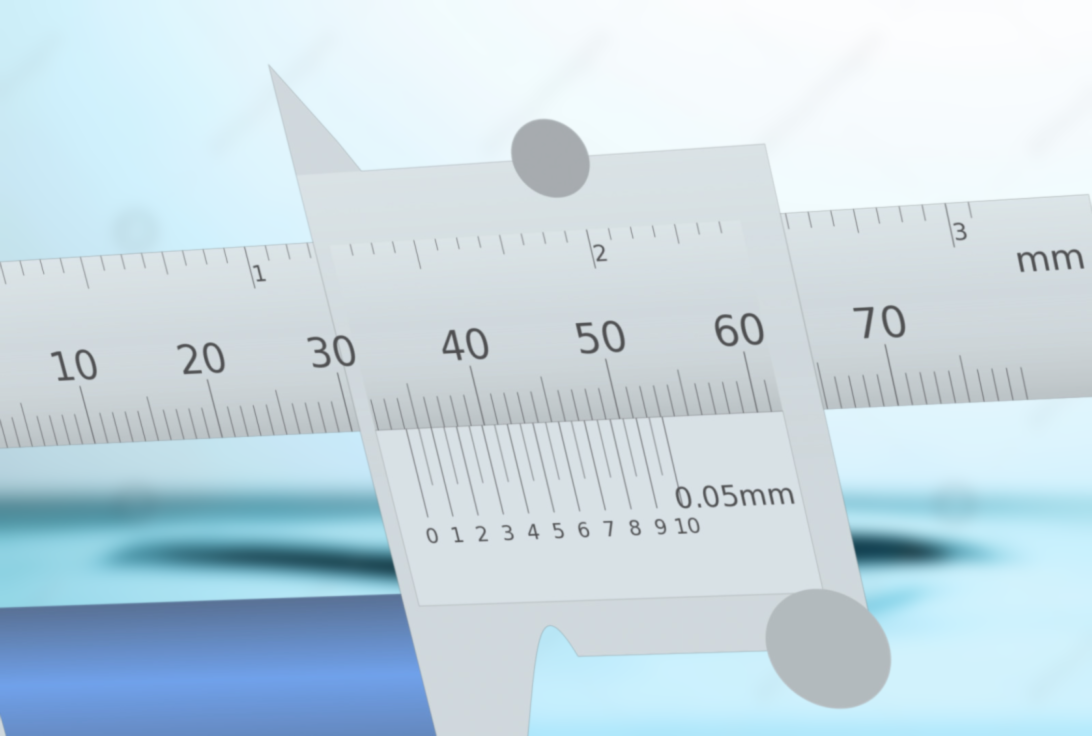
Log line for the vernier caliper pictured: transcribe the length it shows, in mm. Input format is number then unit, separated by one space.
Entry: 34.1 mm
